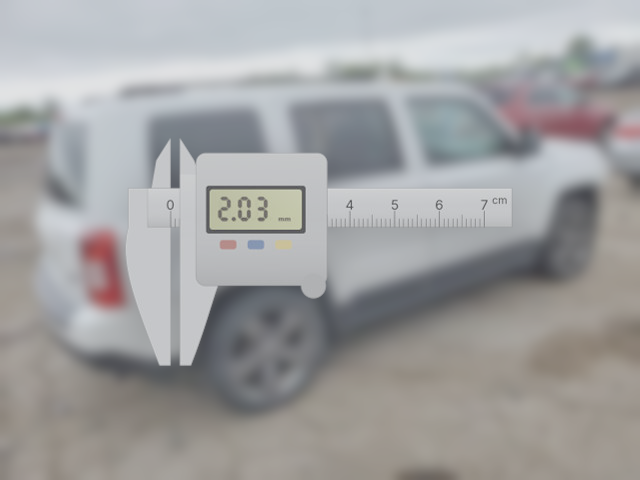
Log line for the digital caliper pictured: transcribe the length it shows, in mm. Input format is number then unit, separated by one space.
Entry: 2.03 mm
